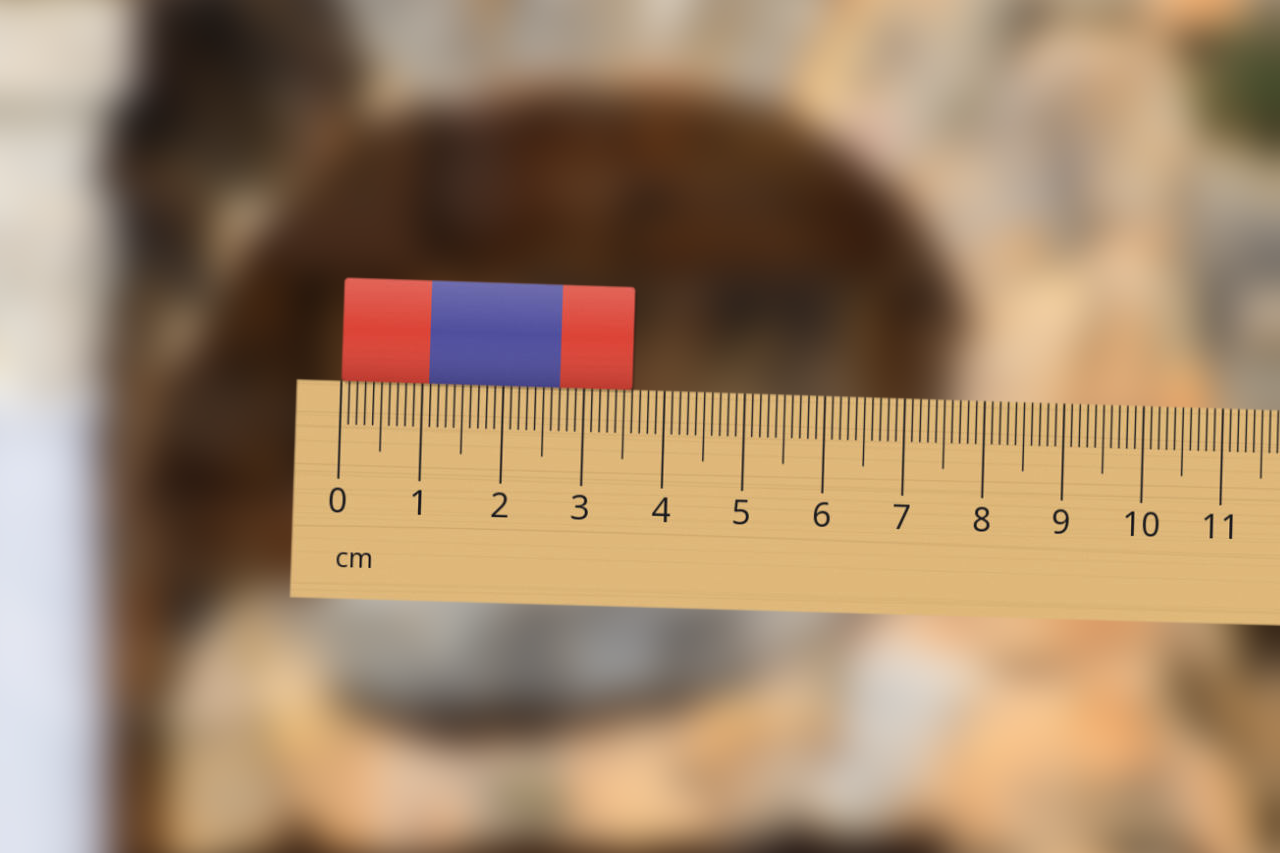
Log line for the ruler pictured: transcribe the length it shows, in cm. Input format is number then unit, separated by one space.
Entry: 3.6 cm
